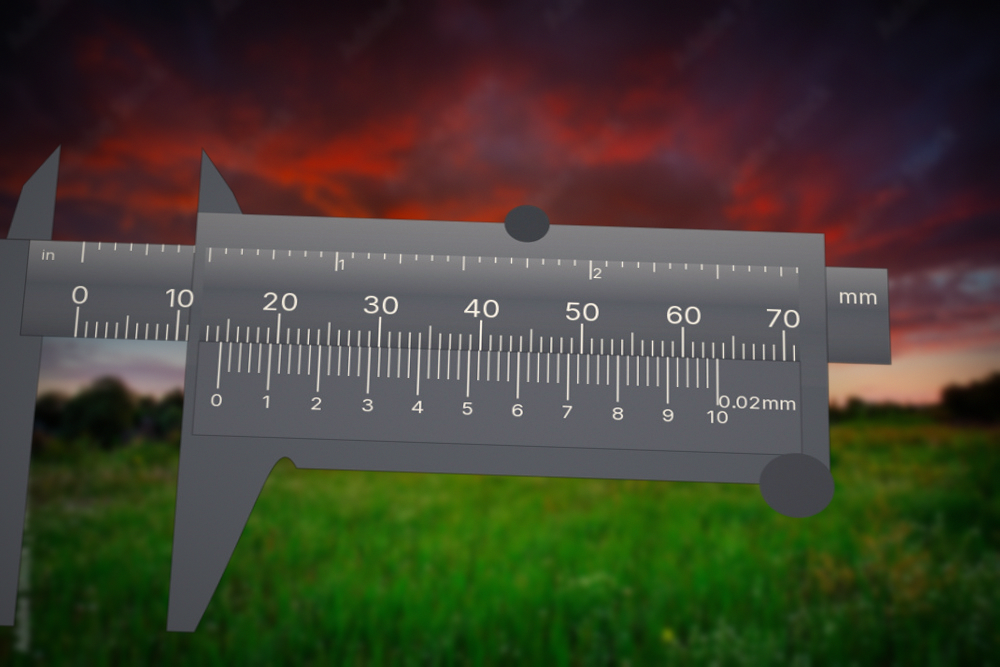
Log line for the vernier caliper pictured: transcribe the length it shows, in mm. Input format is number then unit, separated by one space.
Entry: 14.4 mm
